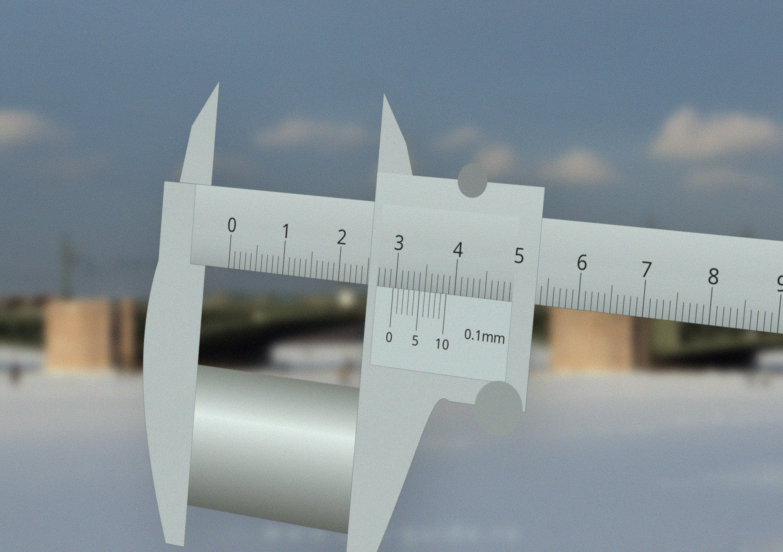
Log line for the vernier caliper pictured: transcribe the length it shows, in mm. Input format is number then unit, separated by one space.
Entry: 29.6 mm
